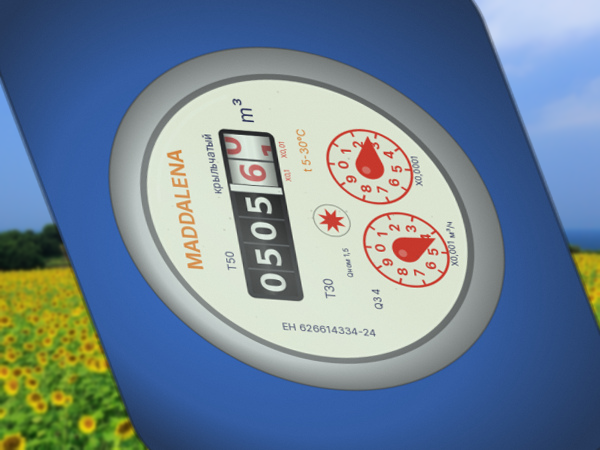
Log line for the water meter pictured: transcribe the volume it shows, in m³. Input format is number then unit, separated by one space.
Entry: 505.6042 m³
